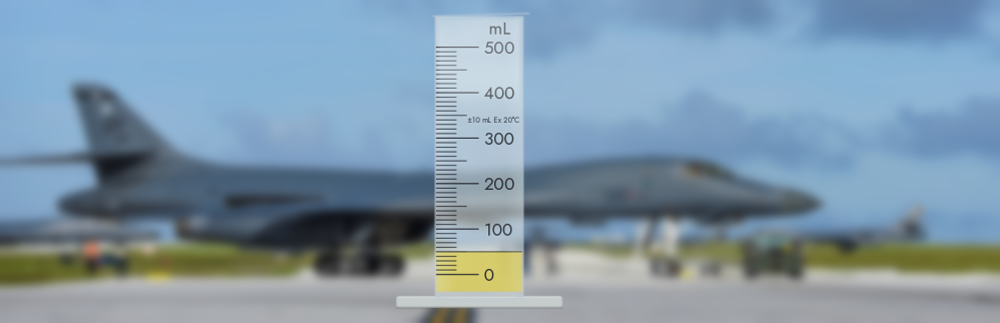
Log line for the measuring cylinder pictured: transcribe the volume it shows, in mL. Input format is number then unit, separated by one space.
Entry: 50 mL
